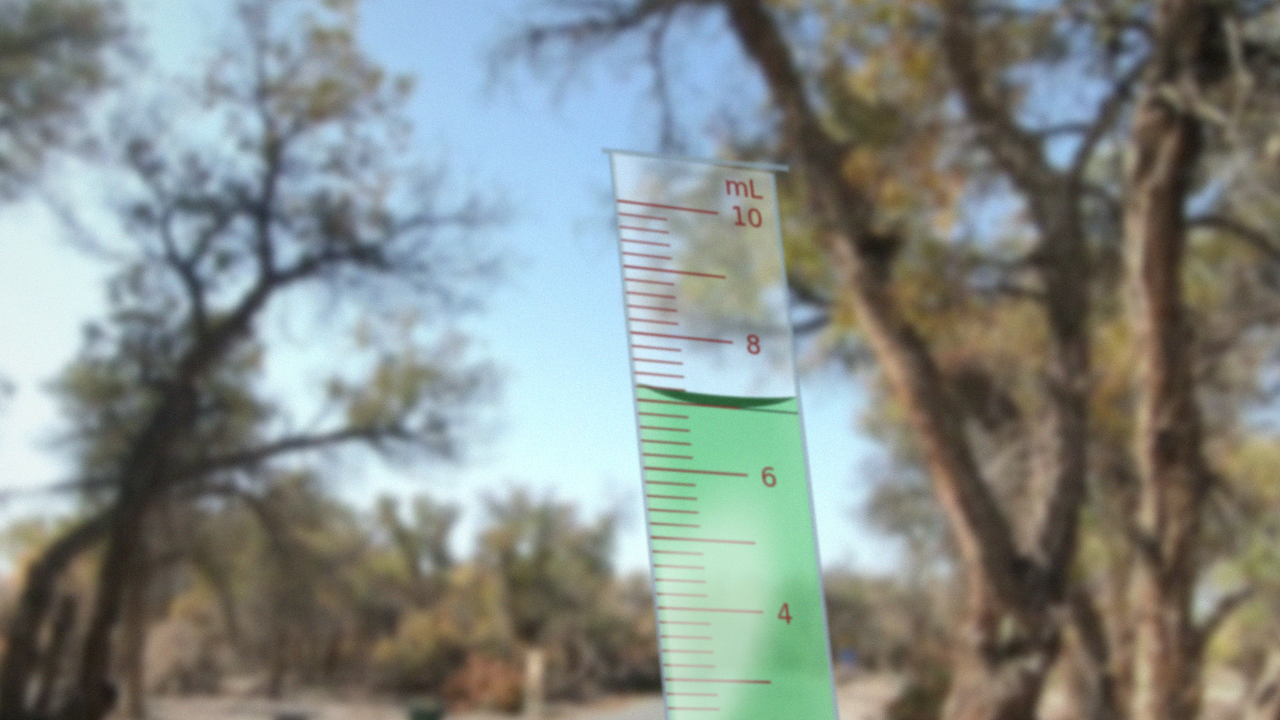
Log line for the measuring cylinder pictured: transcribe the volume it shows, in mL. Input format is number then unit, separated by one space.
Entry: 7 mL
